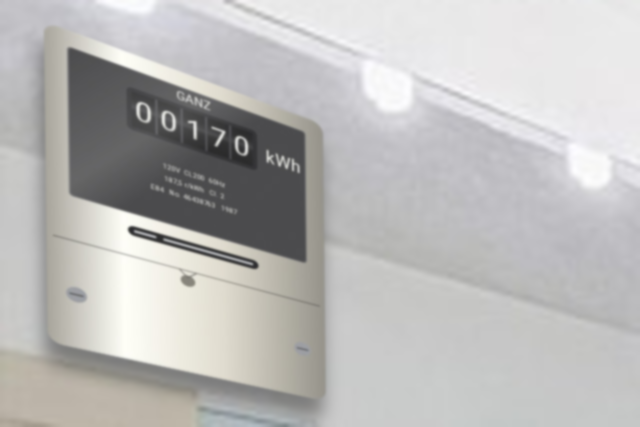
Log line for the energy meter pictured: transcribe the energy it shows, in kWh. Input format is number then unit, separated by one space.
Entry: 170 kWh
